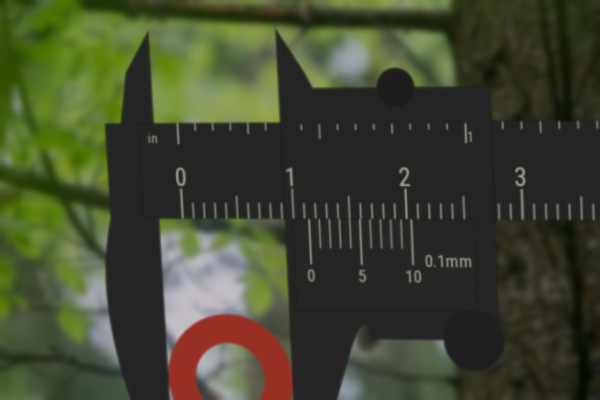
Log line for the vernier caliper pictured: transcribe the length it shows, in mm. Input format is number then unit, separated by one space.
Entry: 11.4 mm
